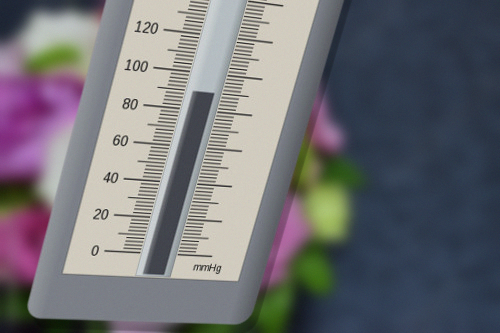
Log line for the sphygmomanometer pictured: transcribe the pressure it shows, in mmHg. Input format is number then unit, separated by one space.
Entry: 90 mmHg
